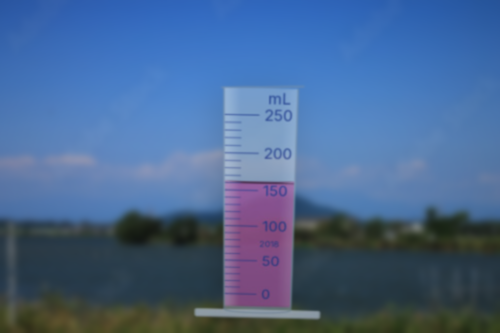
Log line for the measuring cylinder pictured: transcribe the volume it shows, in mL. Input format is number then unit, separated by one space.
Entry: 160 mL
